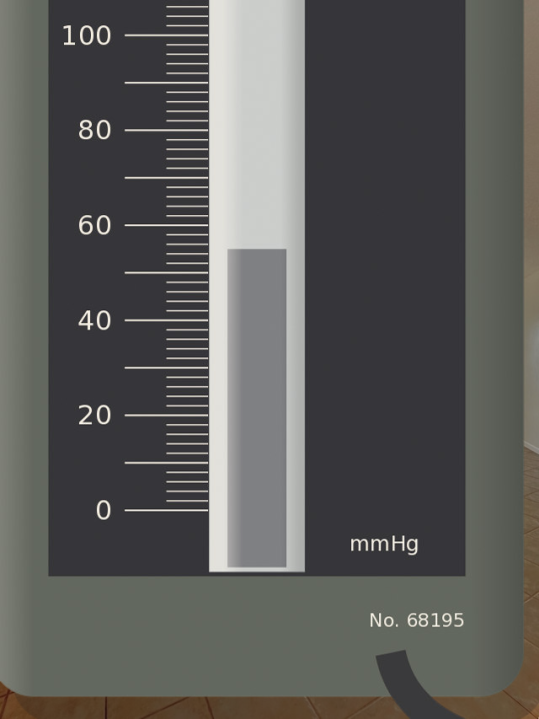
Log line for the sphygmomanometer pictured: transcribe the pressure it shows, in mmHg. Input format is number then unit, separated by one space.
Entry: 55 mmHg
